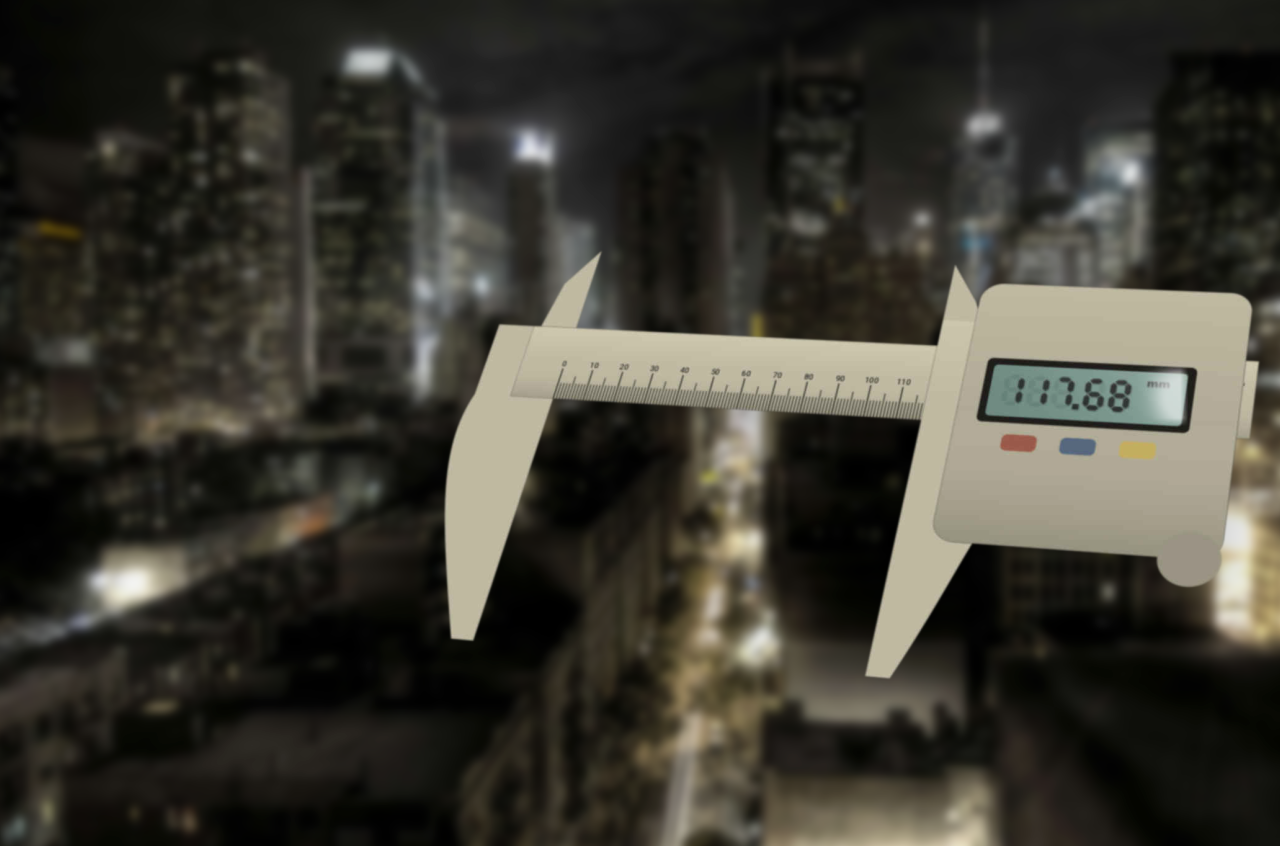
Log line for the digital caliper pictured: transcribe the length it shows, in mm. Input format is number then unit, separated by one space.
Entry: 117.68 mm
